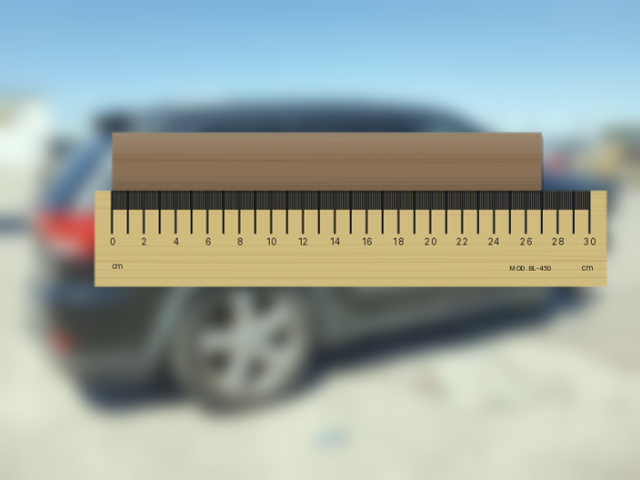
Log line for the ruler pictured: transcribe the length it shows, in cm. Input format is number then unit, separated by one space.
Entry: 27 cm
